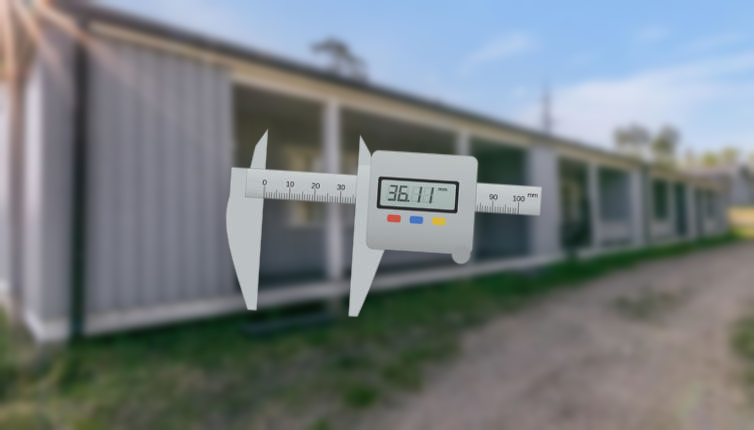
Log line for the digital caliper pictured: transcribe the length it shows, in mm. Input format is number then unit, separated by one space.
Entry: 36.11 mm
